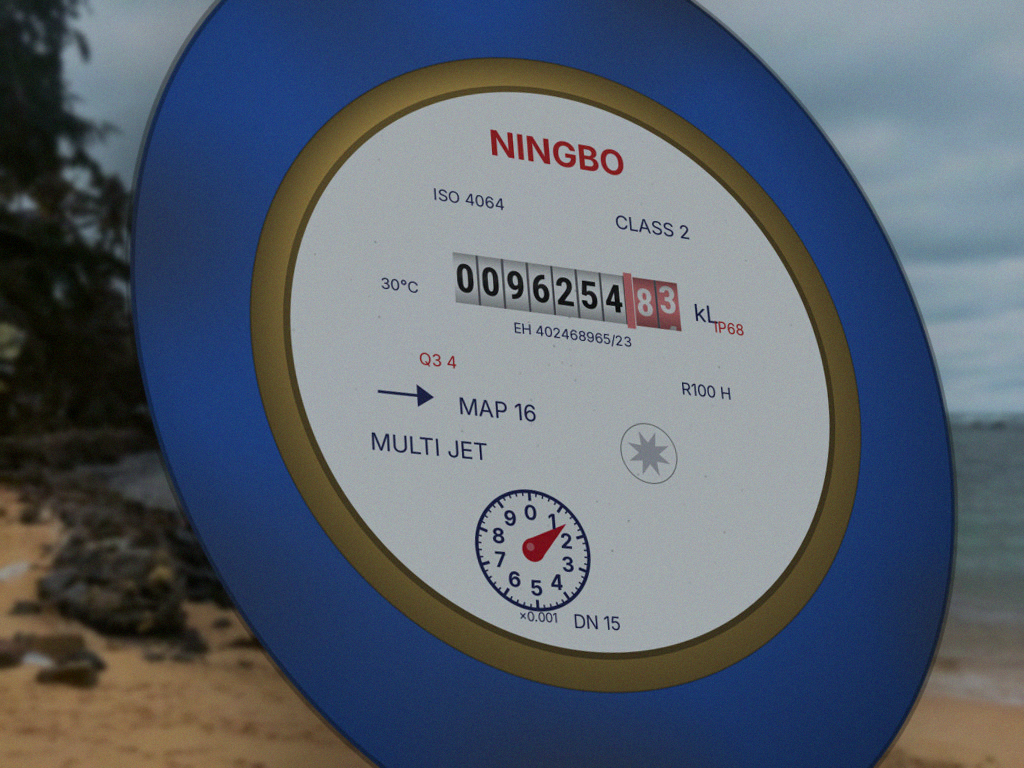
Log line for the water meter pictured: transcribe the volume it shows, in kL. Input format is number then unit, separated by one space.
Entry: 96254.831 kL
